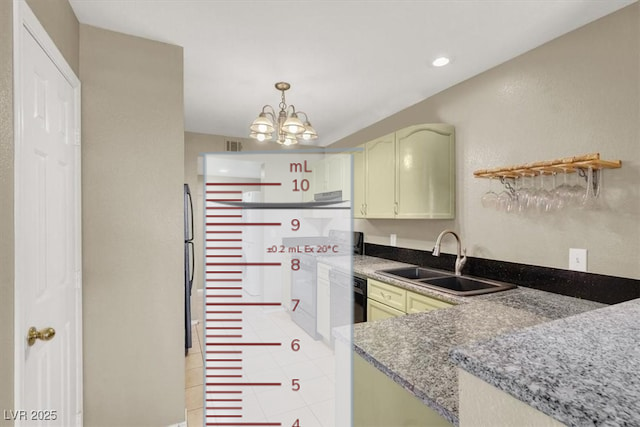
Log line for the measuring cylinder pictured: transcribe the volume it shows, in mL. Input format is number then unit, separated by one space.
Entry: 9.4 mL
